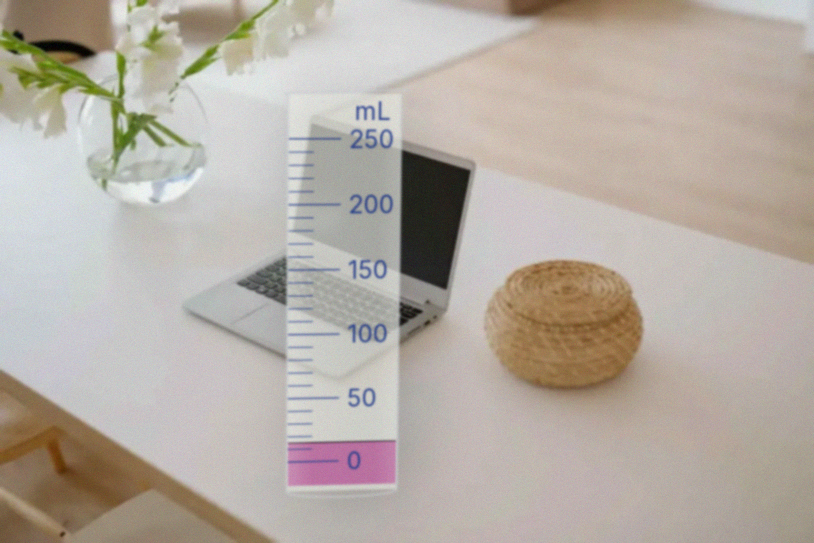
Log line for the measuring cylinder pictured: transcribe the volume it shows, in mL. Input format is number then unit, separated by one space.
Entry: 15 mL
